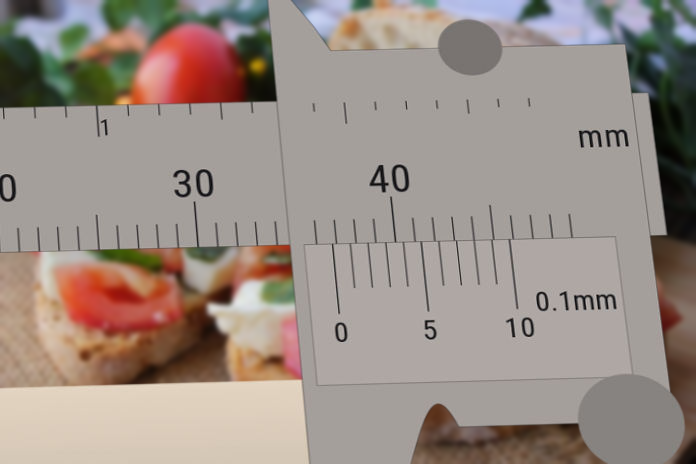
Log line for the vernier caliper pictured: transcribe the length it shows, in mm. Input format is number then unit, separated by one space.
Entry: 36.8 mm
